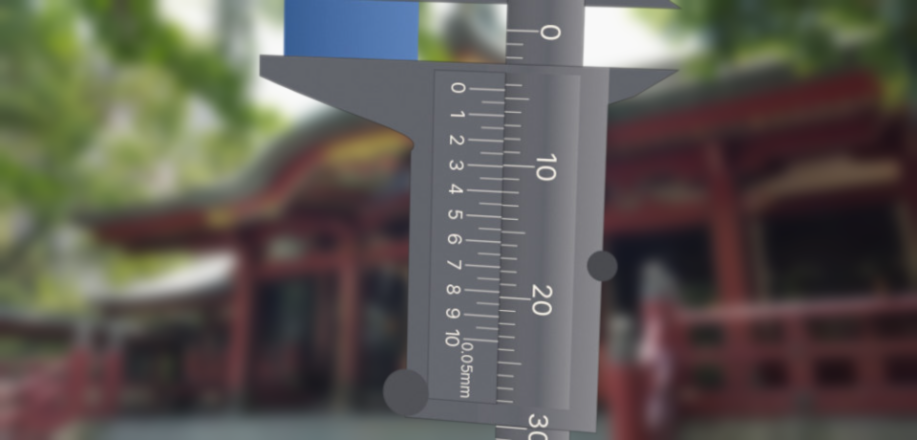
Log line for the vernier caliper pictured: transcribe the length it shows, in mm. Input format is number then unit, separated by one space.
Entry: 4.4 mm
